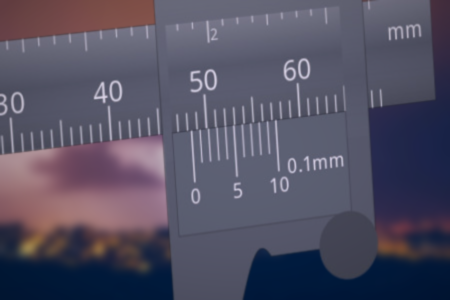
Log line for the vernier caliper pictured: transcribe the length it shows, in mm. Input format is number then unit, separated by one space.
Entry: 48.4 mm
